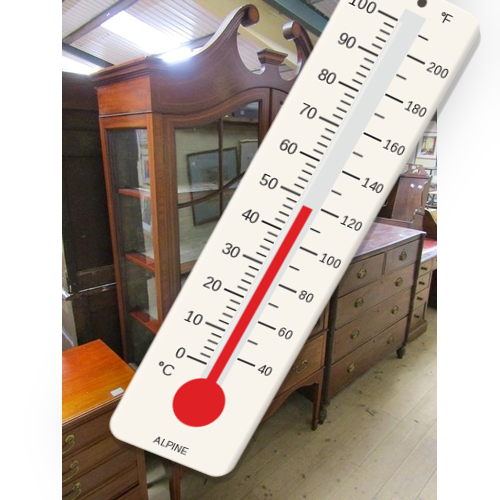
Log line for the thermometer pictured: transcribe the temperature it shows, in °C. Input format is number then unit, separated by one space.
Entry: 48 °C
